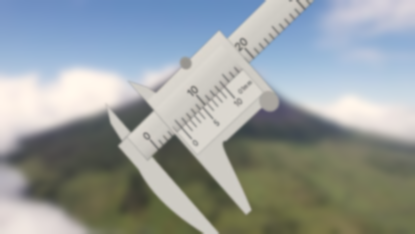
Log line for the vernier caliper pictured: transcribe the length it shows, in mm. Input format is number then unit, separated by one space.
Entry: 5.0 mm
